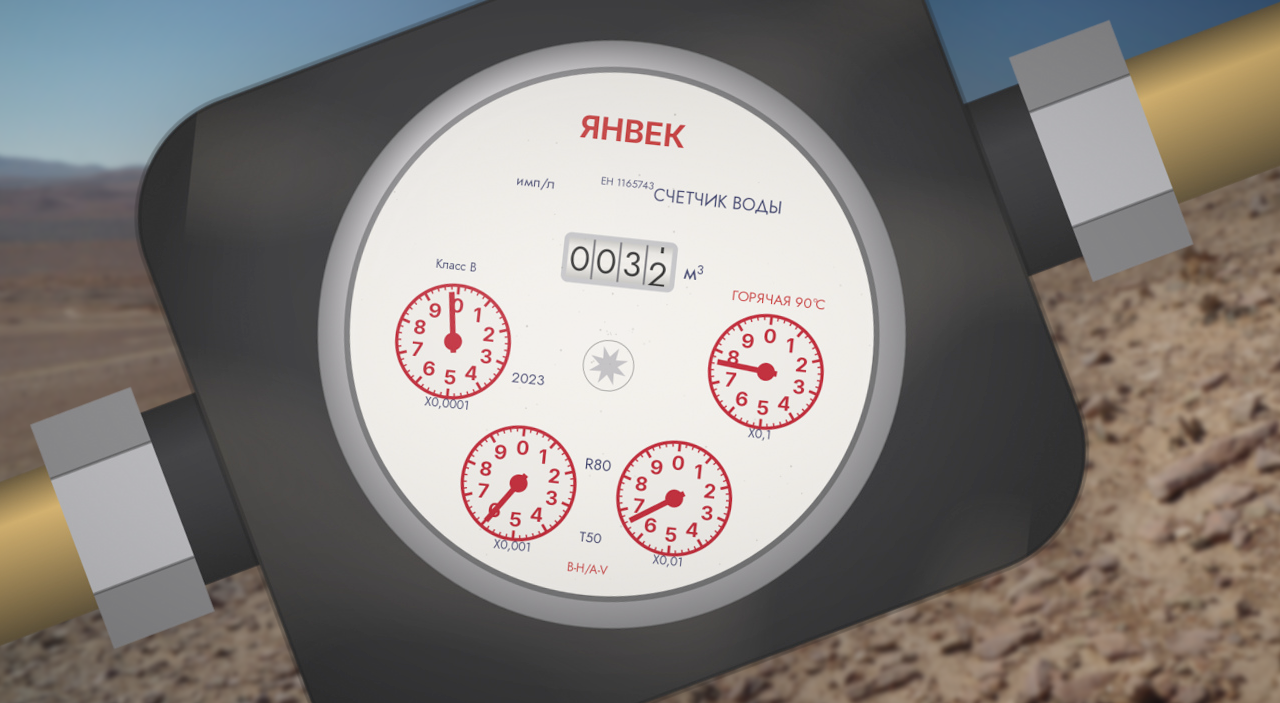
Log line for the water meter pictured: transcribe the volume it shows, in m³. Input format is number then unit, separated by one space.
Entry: 31.7659 m³
